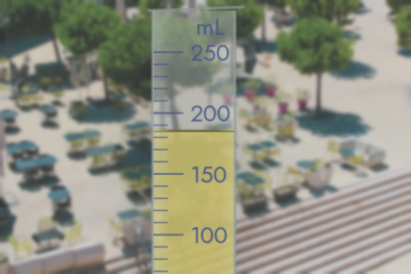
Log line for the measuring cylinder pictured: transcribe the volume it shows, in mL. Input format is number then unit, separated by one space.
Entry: 185 mL
